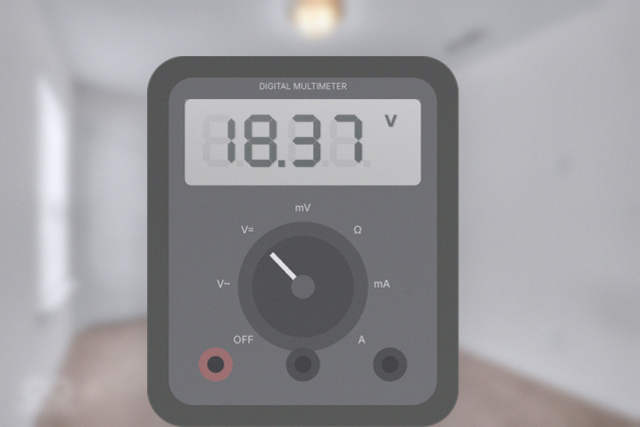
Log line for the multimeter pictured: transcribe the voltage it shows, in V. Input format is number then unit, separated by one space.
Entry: 18.37 V
